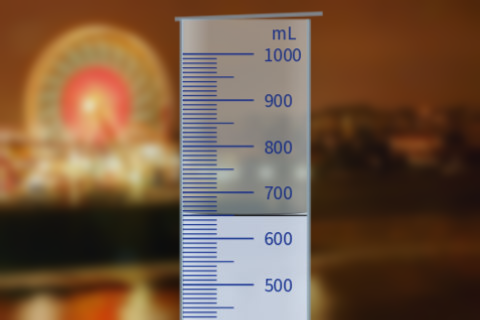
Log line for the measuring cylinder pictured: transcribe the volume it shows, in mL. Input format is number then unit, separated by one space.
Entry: 650 mL
